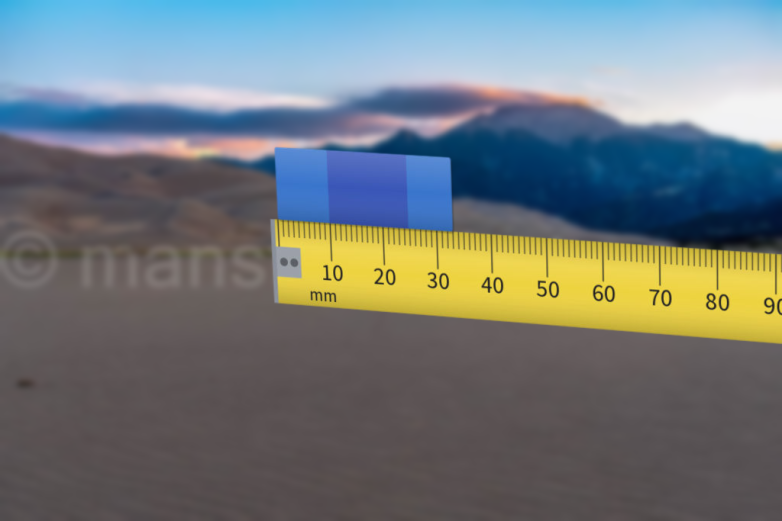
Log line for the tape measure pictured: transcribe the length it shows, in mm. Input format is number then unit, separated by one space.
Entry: 33 mm
